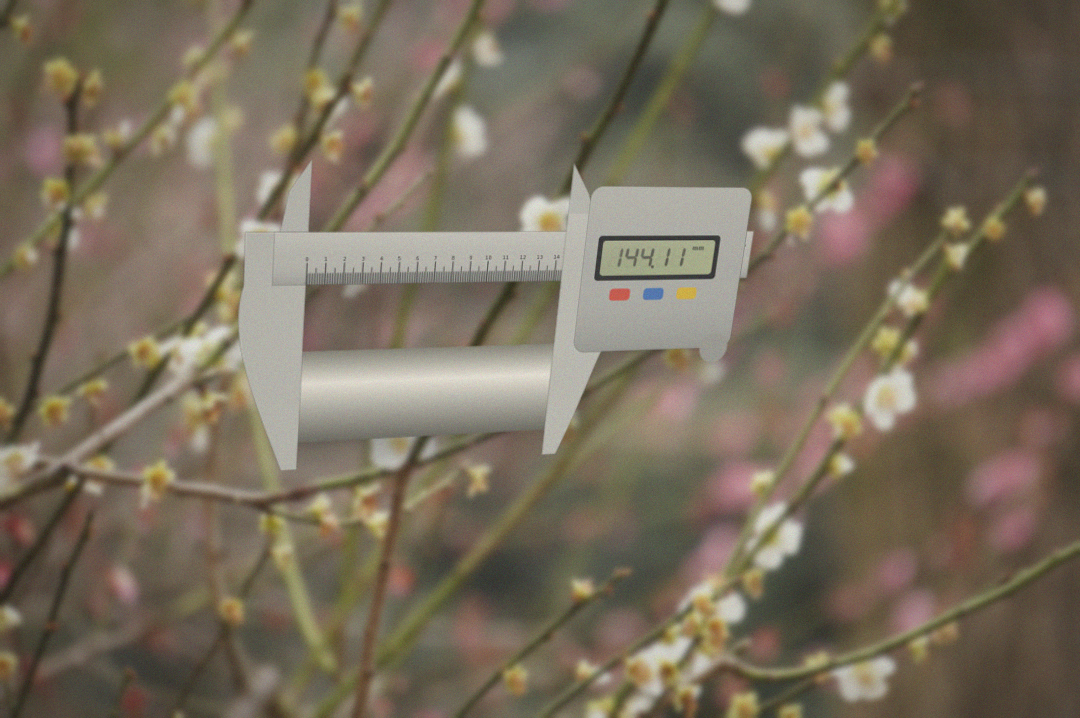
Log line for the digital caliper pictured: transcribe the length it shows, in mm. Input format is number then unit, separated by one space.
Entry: 144.11 mm
